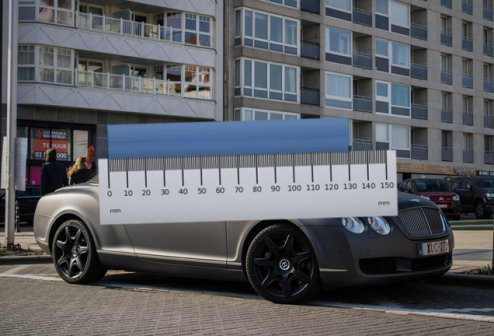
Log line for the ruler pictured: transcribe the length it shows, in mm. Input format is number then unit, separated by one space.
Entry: 130 mm
